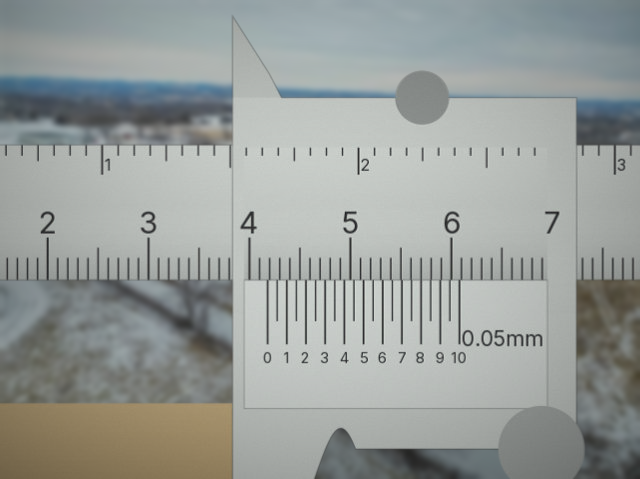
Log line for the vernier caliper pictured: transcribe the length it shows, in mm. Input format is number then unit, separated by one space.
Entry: 41.8 mm
